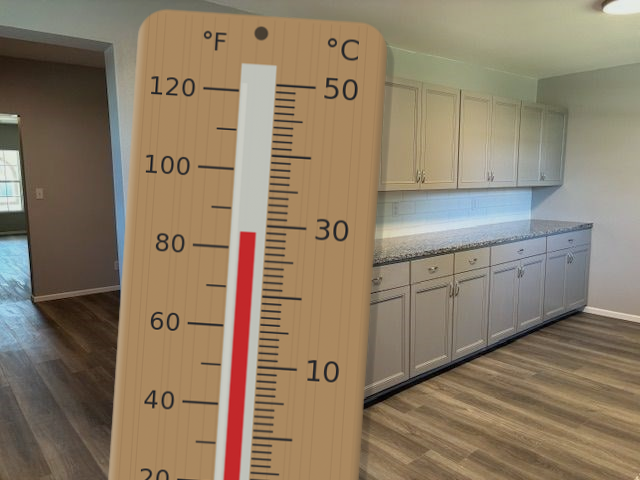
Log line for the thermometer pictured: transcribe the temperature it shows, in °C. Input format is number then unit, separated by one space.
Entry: 29 °C
